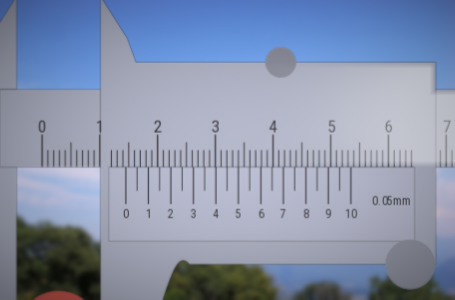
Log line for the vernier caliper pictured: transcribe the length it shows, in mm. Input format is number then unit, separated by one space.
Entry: 14.5 mm
